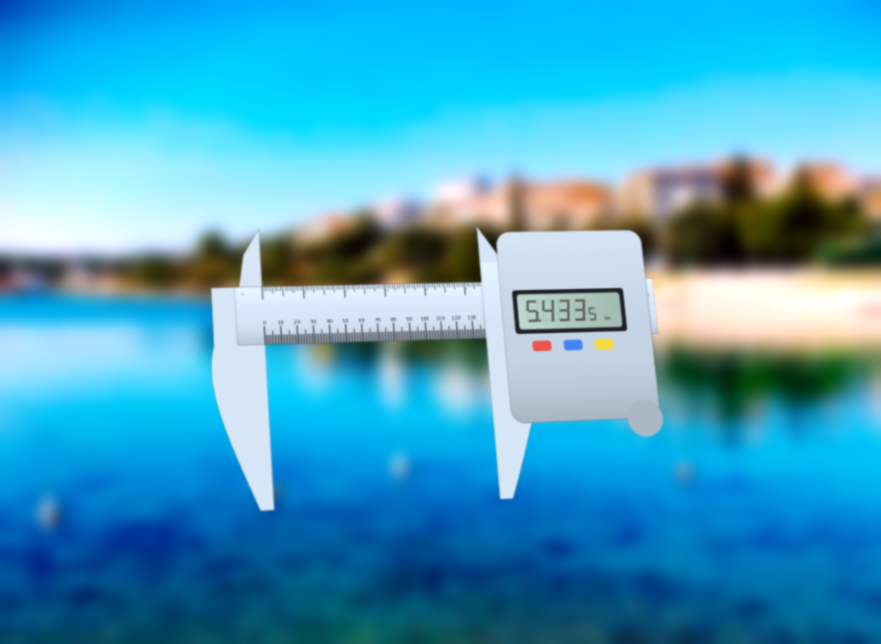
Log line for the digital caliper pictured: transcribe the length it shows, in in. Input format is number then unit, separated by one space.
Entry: 5.4335 in
